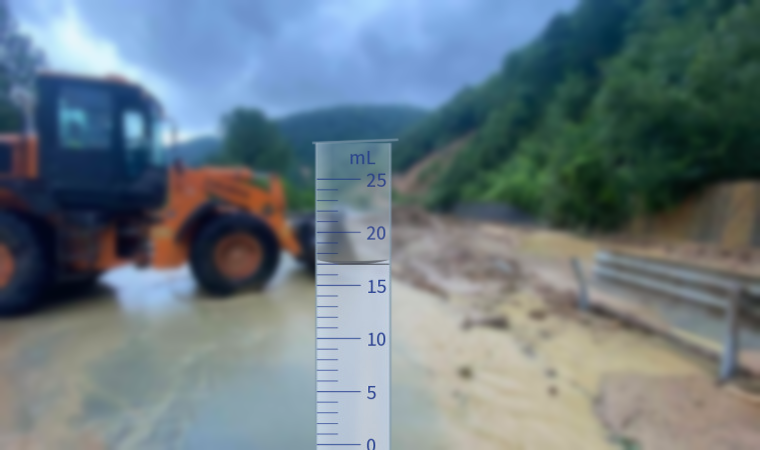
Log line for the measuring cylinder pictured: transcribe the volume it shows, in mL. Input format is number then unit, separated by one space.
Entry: 17 mL
